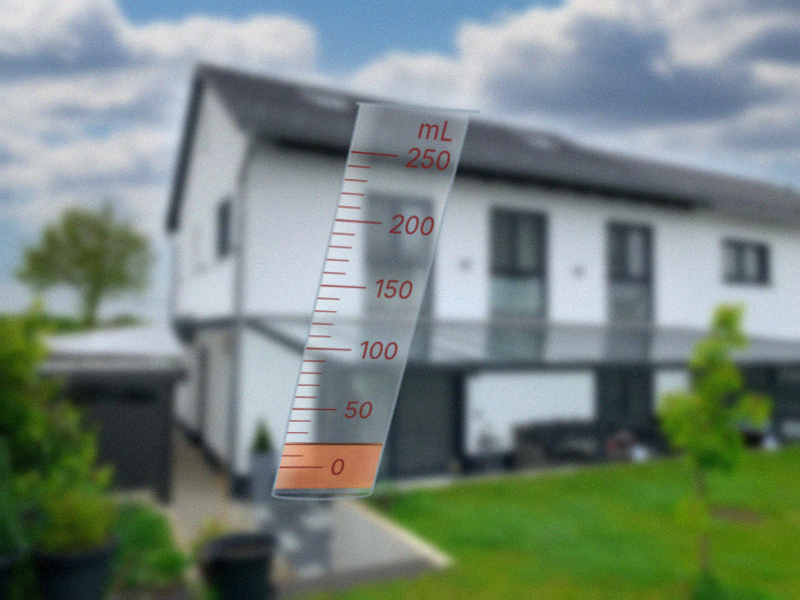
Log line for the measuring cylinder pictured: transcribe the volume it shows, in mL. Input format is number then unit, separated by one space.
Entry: 20 mL
